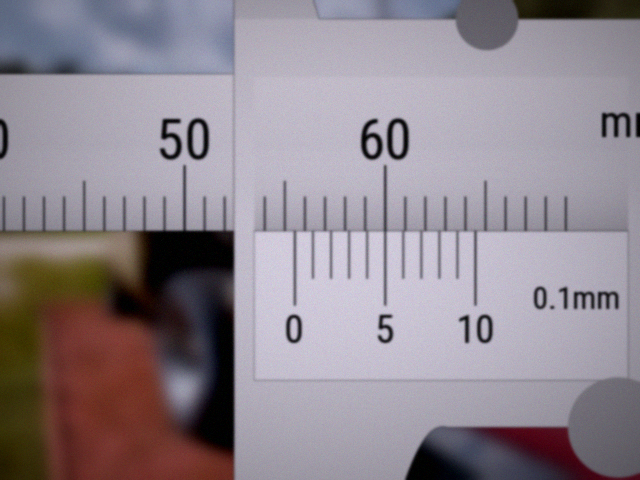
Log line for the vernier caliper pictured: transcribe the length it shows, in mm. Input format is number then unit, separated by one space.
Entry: 55.5 mm
